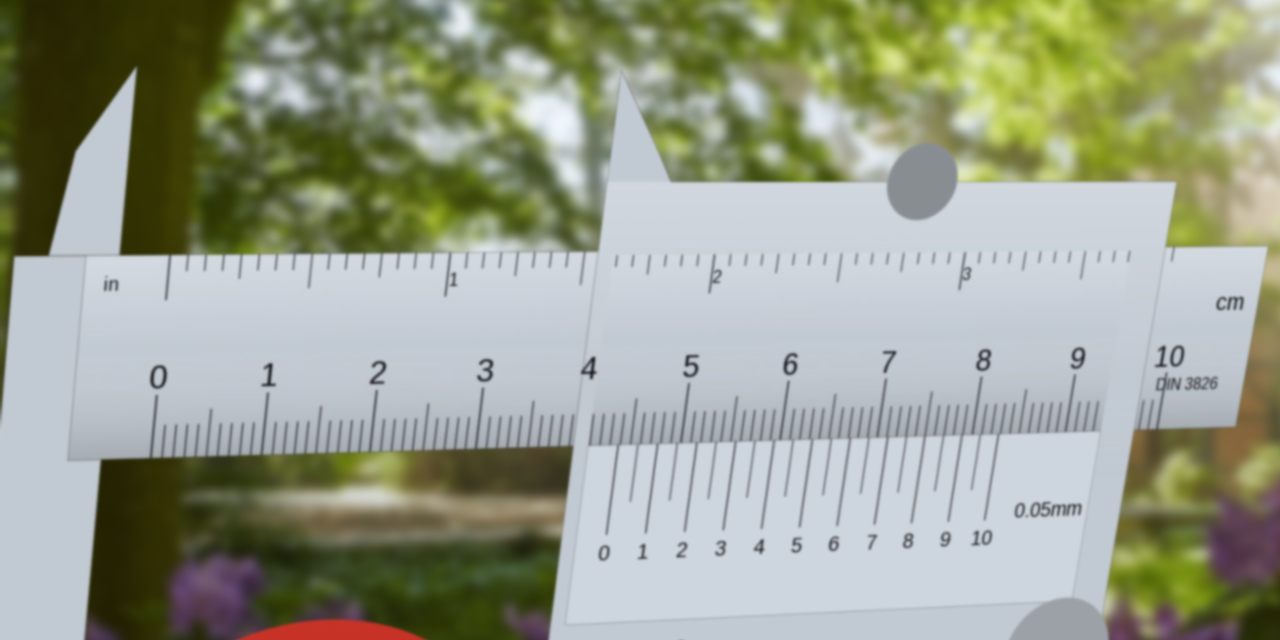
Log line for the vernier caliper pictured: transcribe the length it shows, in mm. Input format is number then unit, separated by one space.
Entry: 43.8 mm
